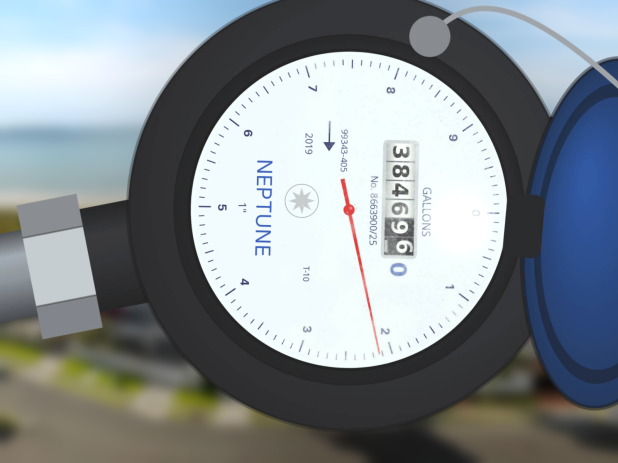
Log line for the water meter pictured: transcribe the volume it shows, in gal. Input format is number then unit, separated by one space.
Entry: 3846962.1 gal
